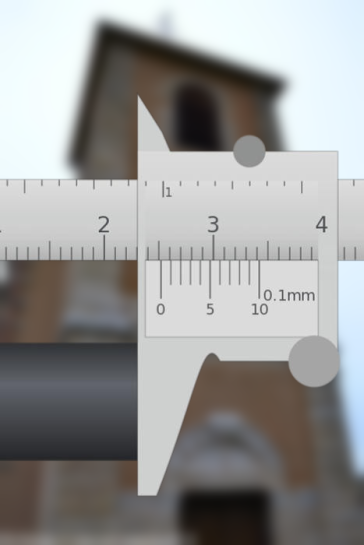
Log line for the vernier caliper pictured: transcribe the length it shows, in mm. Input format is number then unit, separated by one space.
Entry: 25.2 mm
